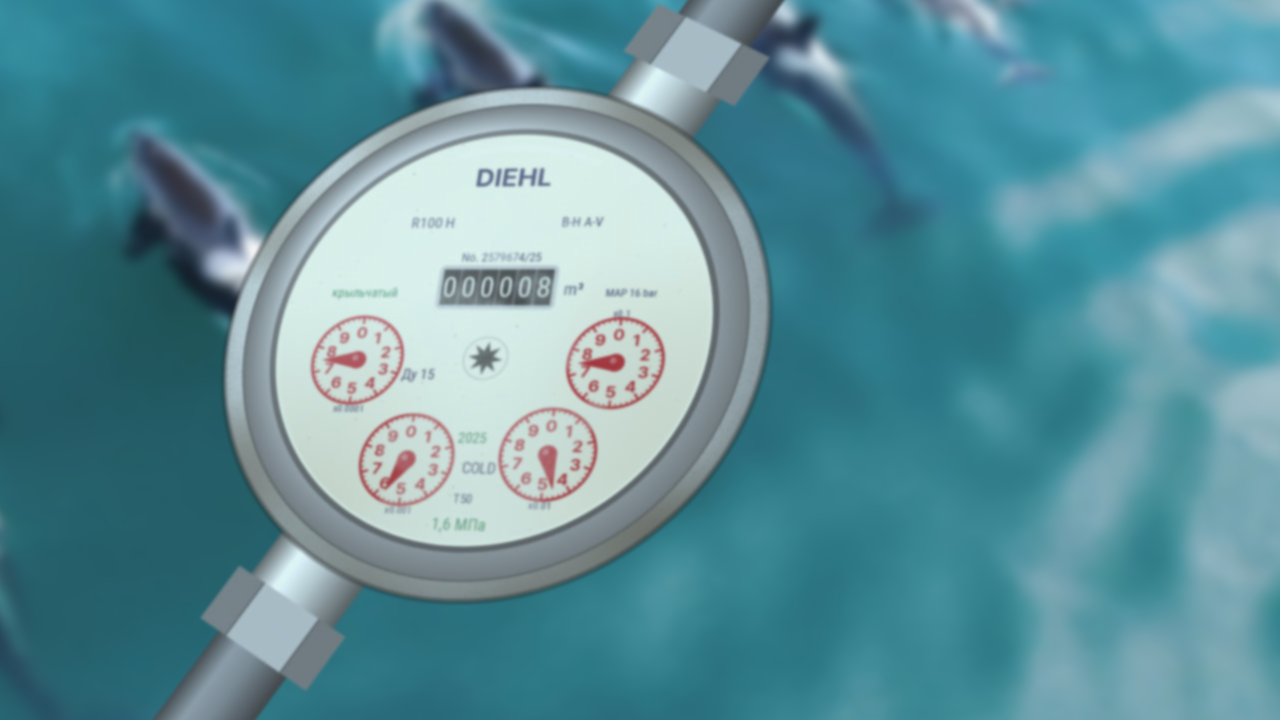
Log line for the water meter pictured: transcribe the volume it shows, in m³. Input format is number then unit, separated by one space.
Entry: 8.7457 m³
